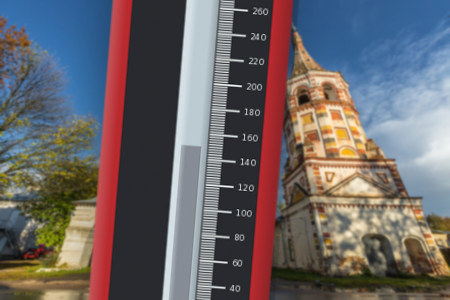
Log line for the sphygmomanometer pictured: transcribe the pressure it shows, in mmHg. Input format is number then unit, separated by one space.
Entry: 150 mmHg
